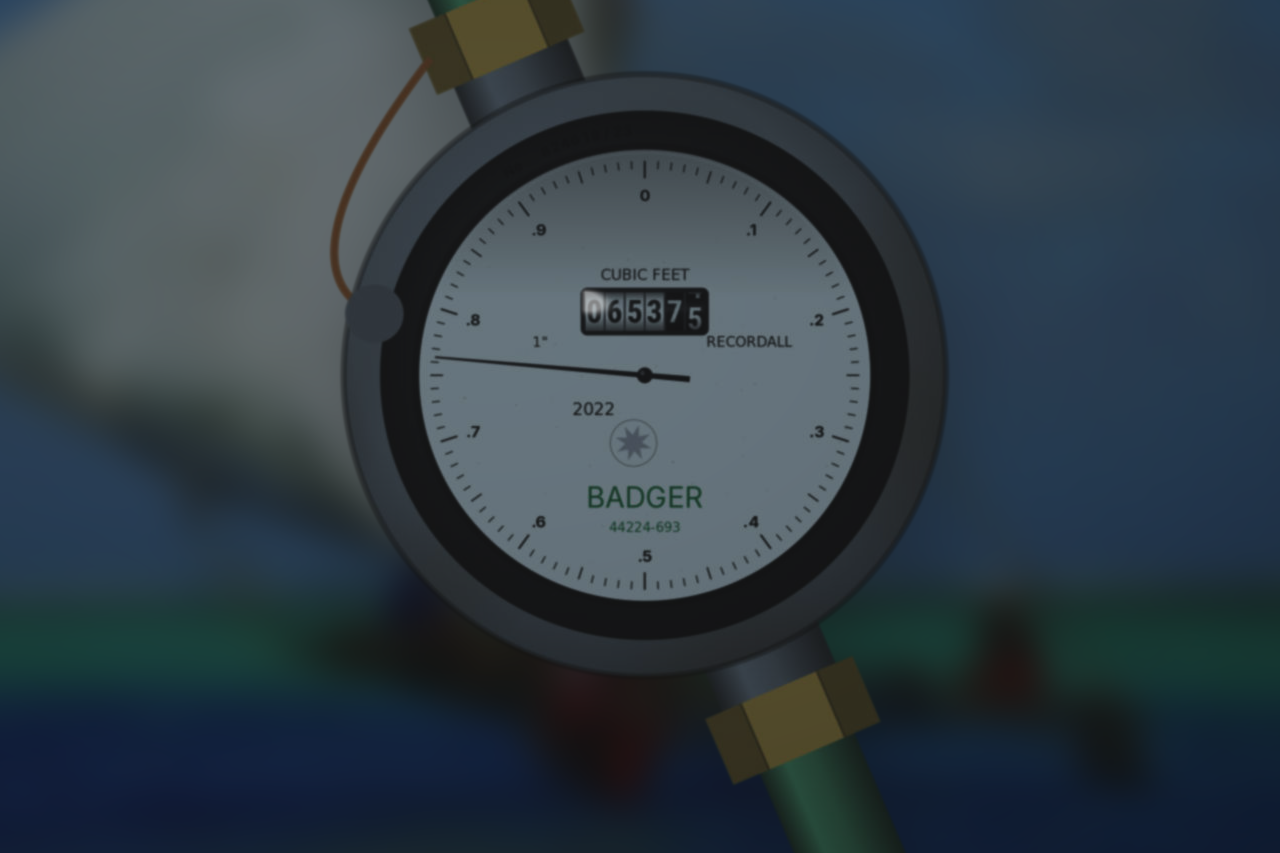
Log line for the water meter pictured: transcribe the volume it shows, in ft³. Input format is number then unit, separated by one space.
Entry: 65374.76 ft³
